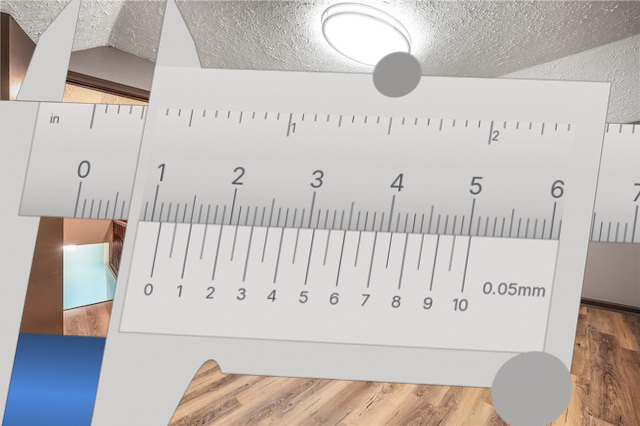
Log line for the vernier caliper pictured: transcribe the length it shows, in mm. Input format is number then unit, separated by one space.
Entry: 11.2 mm
